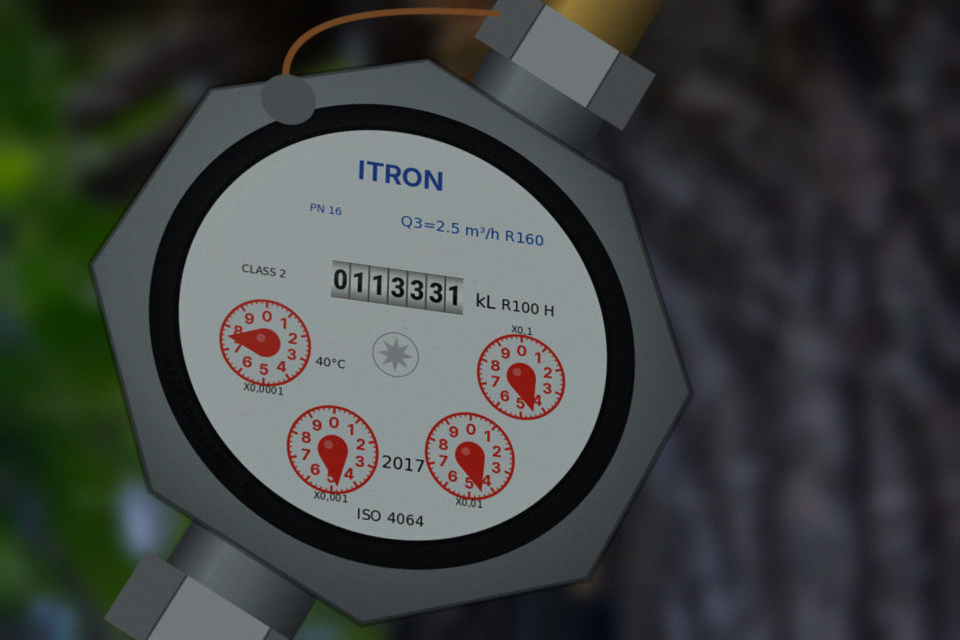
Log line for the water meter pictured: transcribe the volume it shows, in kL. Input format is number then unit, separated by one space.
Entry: 113331.4447 kL
